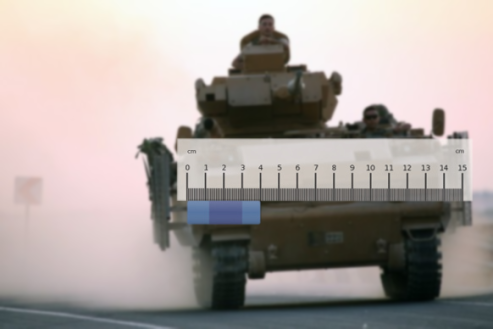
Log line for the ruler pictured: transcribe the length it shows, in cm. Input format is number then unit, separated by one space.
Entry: 4 cm
